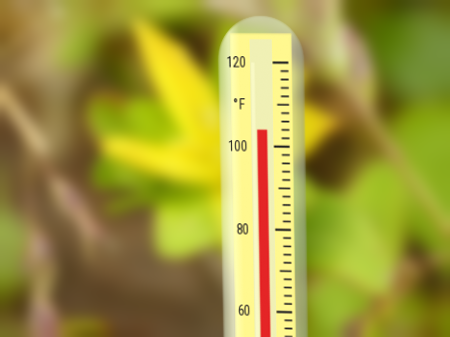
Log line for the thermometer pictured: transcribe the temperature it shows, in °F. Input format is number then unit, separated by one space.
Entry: 104 °F
